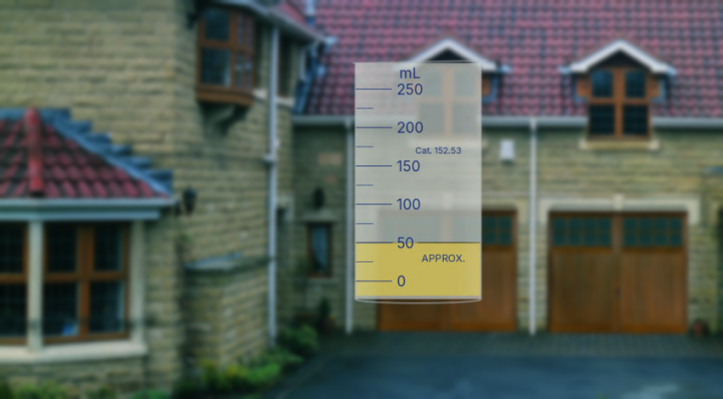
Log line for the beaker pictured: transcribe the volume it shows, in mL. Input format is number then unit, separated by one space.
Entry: 50 mL
